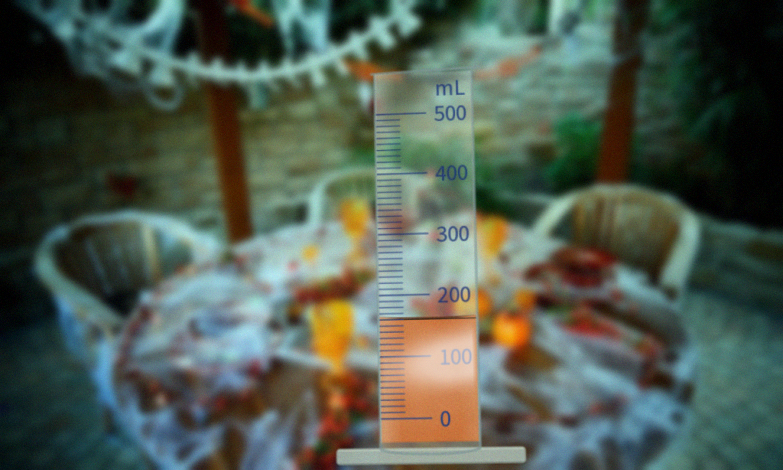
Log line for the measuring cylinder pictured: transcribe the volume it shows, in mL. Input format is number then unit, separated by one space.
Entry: 160 mL
